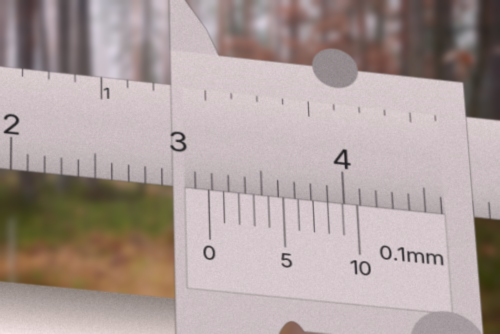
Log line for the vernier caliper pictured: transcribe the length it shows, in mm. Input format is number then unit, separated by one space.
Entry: 31.8 mm
